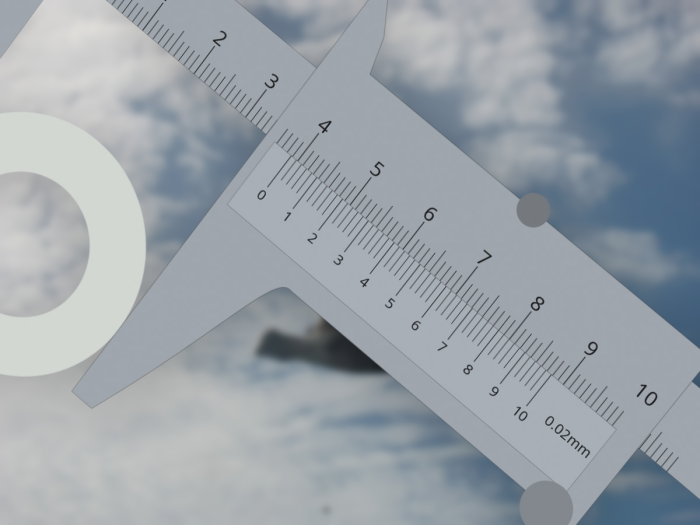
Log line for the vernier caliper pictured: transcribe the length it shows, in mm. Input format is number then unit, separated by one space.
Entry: 38.8 mm
